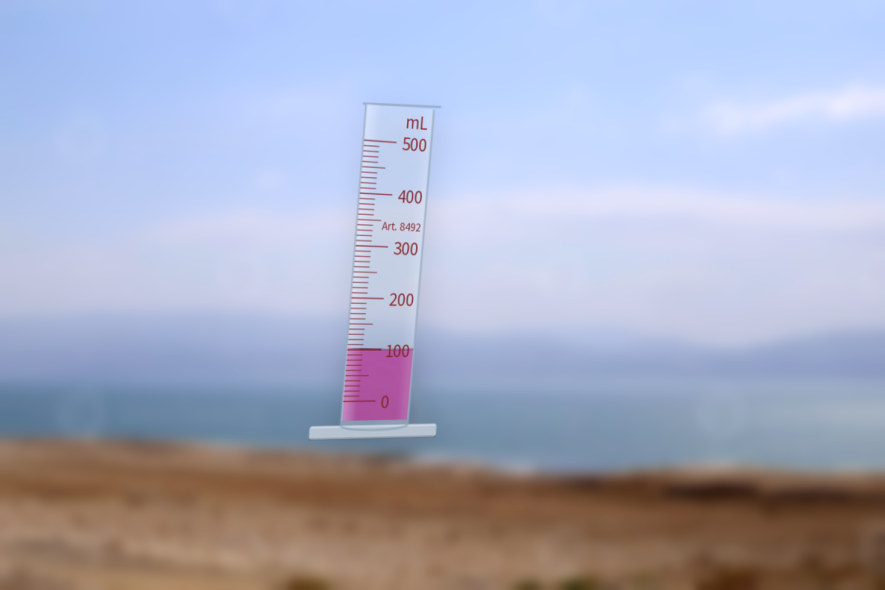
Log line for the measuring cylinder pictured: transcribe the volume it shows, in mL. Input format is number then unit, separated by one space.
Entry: 100 mL
